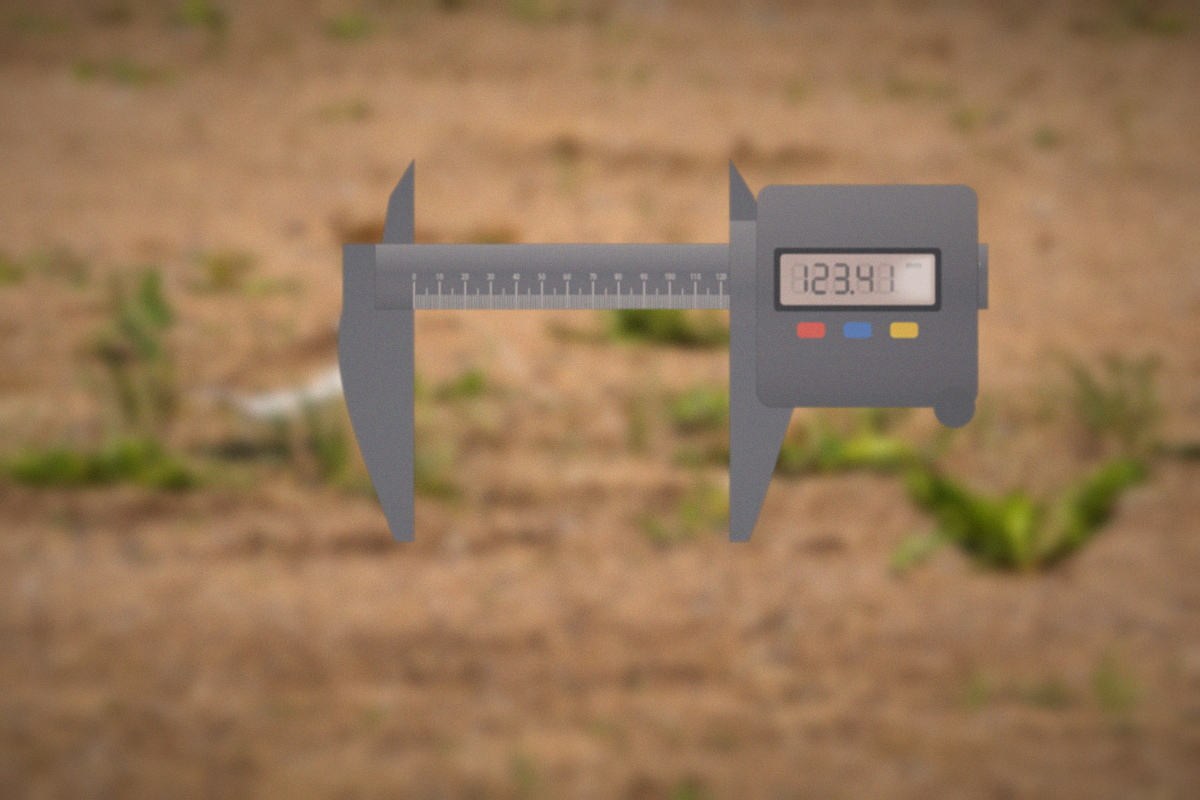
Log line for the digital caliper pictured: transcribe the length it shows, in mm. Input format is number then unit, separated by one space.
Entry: 123.41 mm
